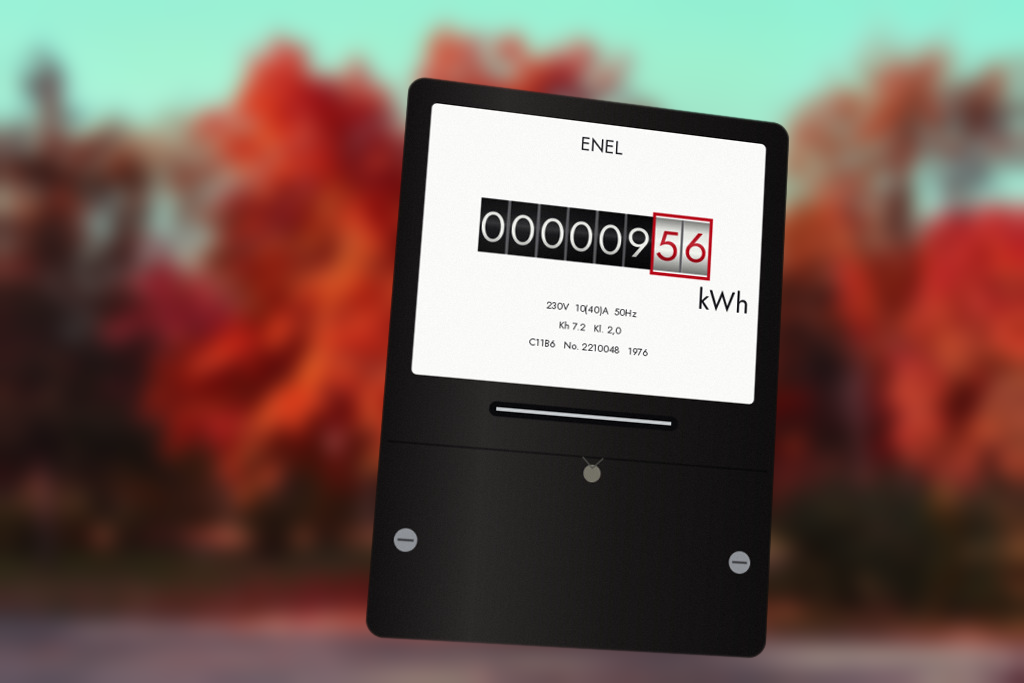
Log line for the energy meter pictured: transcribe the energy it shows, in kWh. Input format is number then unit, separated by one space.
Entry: 9.56 kWh
